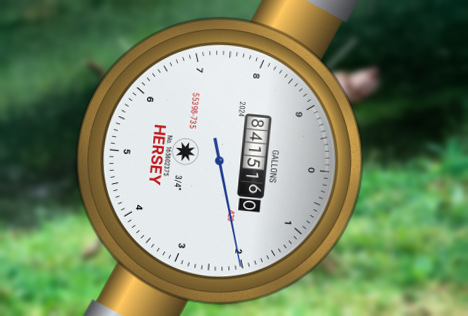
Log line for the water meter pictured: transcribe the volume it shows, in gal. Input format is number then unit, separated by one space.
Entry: 8415162.0 gal
